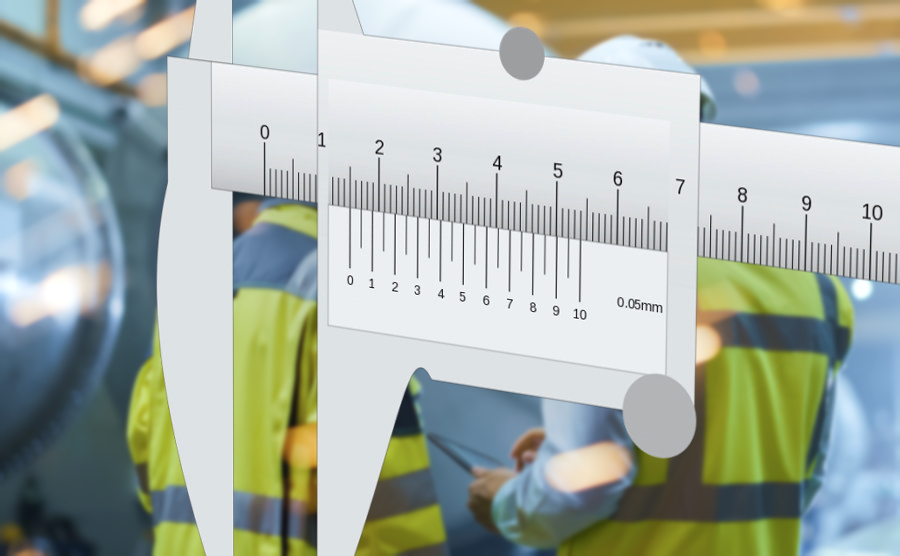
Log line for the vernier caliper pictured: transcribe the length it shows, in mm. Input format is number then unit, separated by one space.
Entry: 15.0 mm
